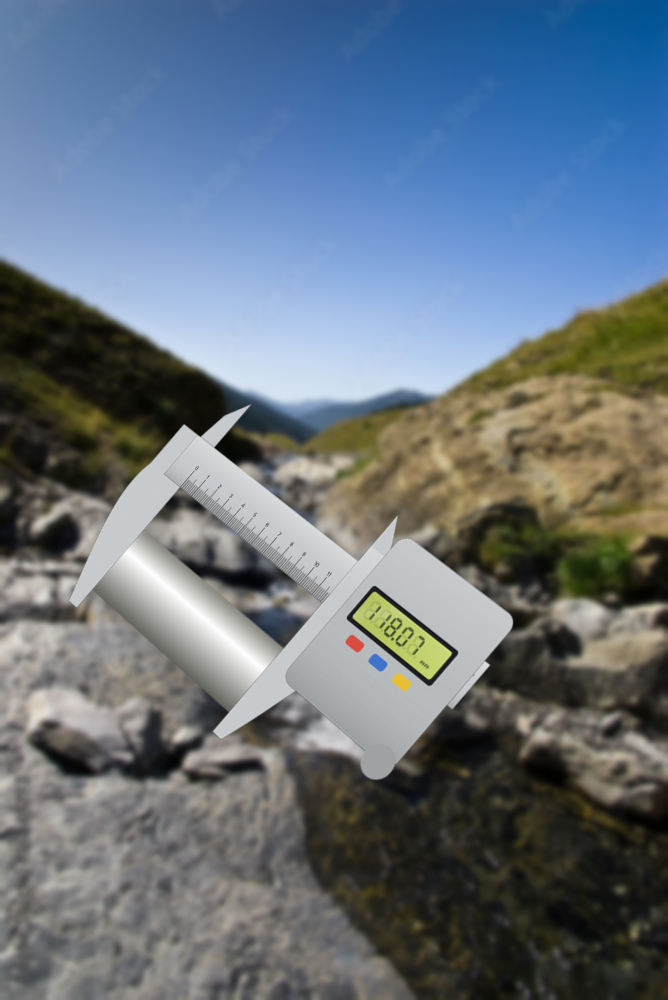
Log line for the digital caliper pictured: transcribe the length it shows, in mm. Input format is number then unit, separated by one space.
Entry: 118.07 mm
